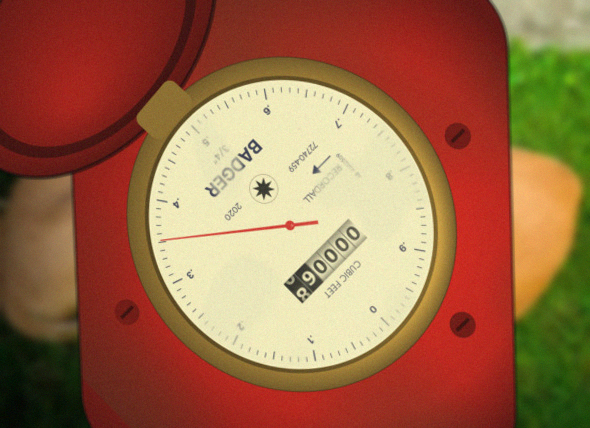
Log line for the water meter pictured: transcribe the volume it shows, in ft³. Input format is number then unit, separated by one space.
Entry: 68.35 ft³
